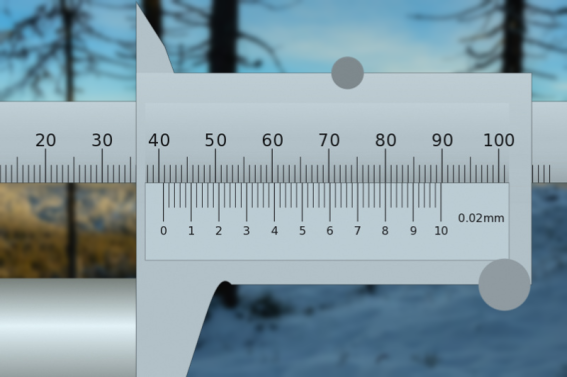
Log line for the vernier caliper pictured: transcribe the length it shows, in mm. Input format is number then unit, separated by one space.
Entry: 40.8 mm
